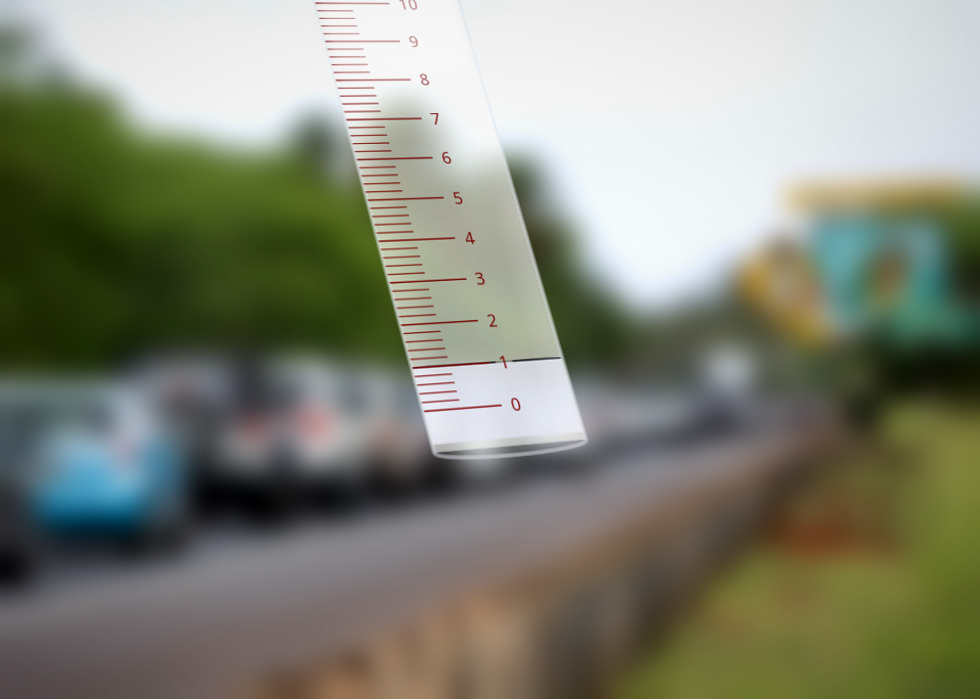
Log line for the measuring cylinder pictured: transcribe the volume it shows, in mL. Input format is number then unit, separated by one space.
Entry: 1 mL
